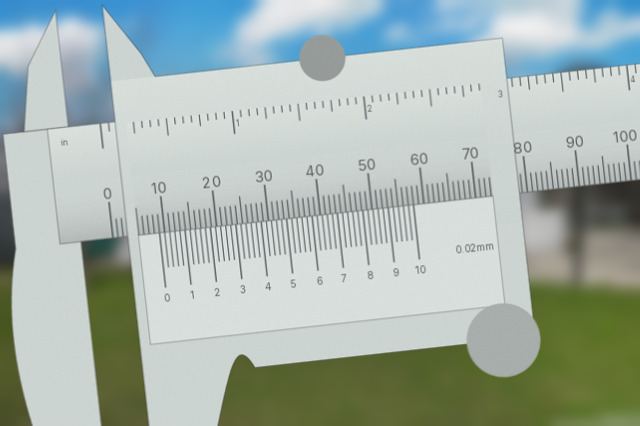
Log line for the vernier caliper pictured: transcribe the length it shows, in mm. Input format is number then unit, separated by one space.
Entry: 9.0 mm
